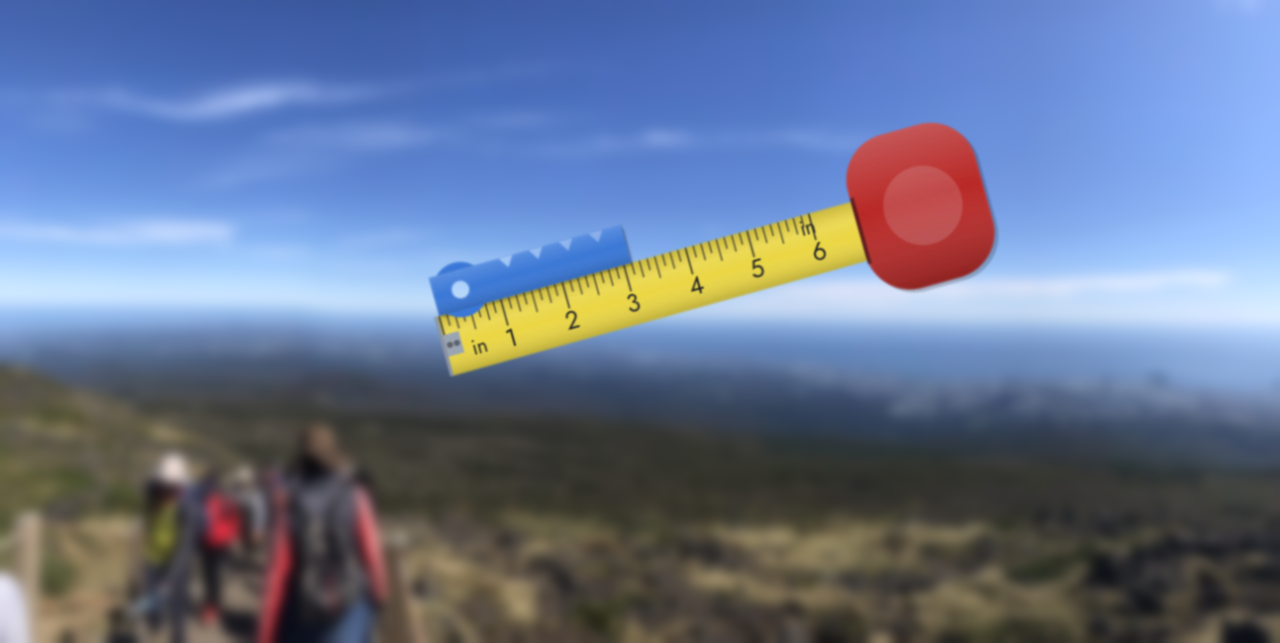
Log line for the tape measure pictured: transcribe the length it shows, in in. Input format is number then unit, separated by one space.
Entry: 3.125 in
